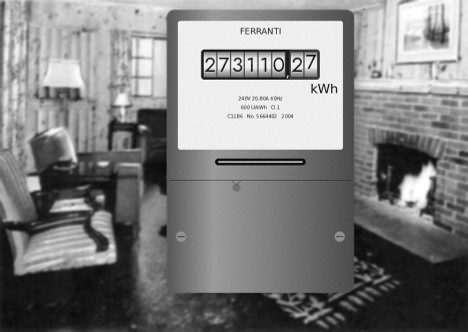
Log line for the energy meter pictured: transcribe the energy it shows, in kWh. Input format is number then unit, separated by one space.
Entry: 273110.27 kWh
